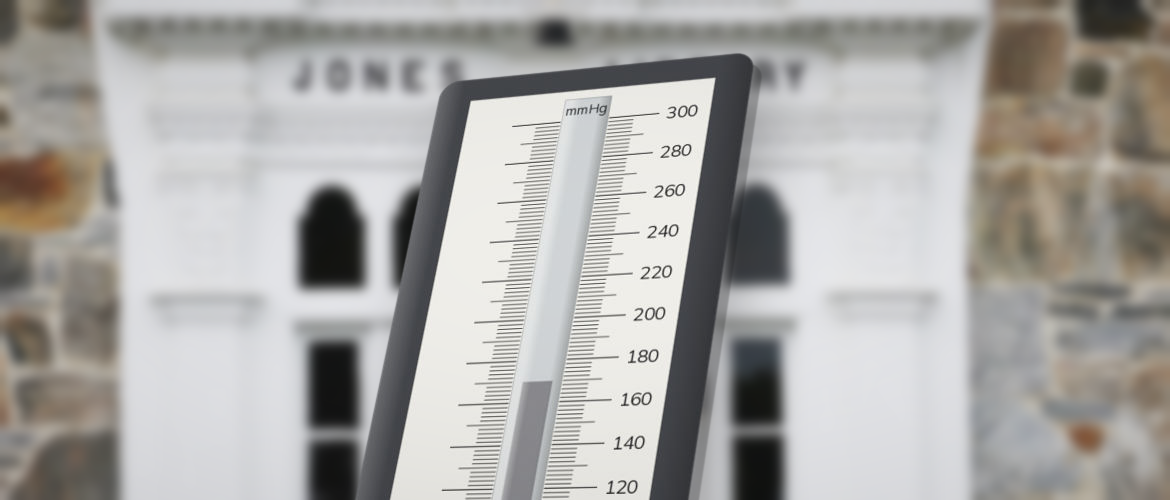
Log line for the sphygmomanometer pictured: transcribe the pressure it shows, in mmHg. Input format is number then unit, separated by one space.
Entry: 170 mmHg
